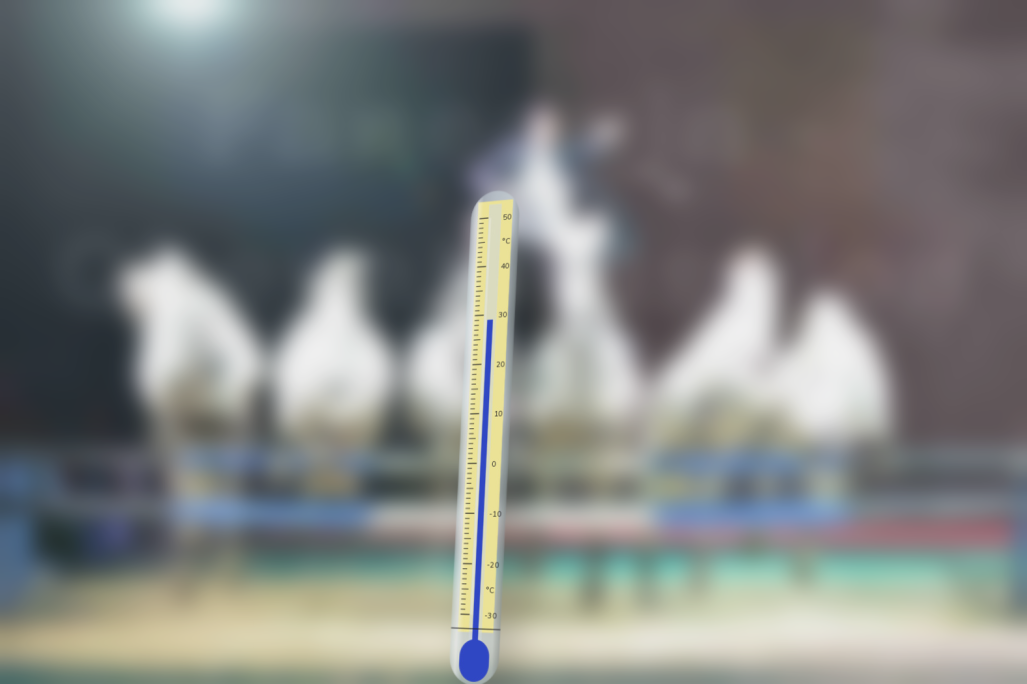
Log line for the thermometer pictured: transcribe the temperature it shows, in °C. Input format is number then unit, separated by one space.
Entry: 29 °C
